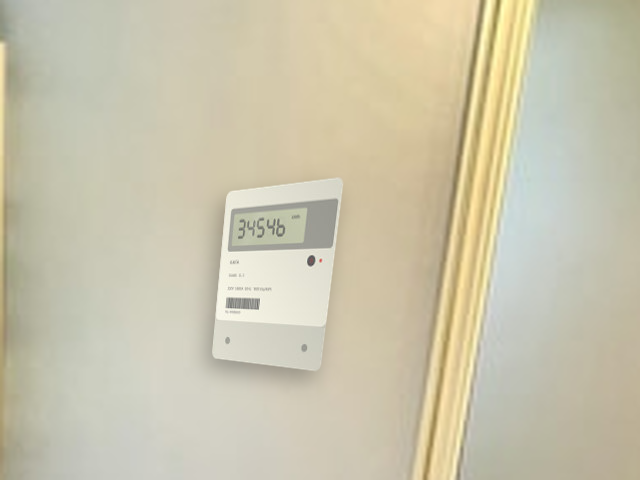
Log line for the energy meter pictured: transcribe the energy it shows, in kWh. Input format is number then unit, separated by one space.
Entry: 34546 kWh
